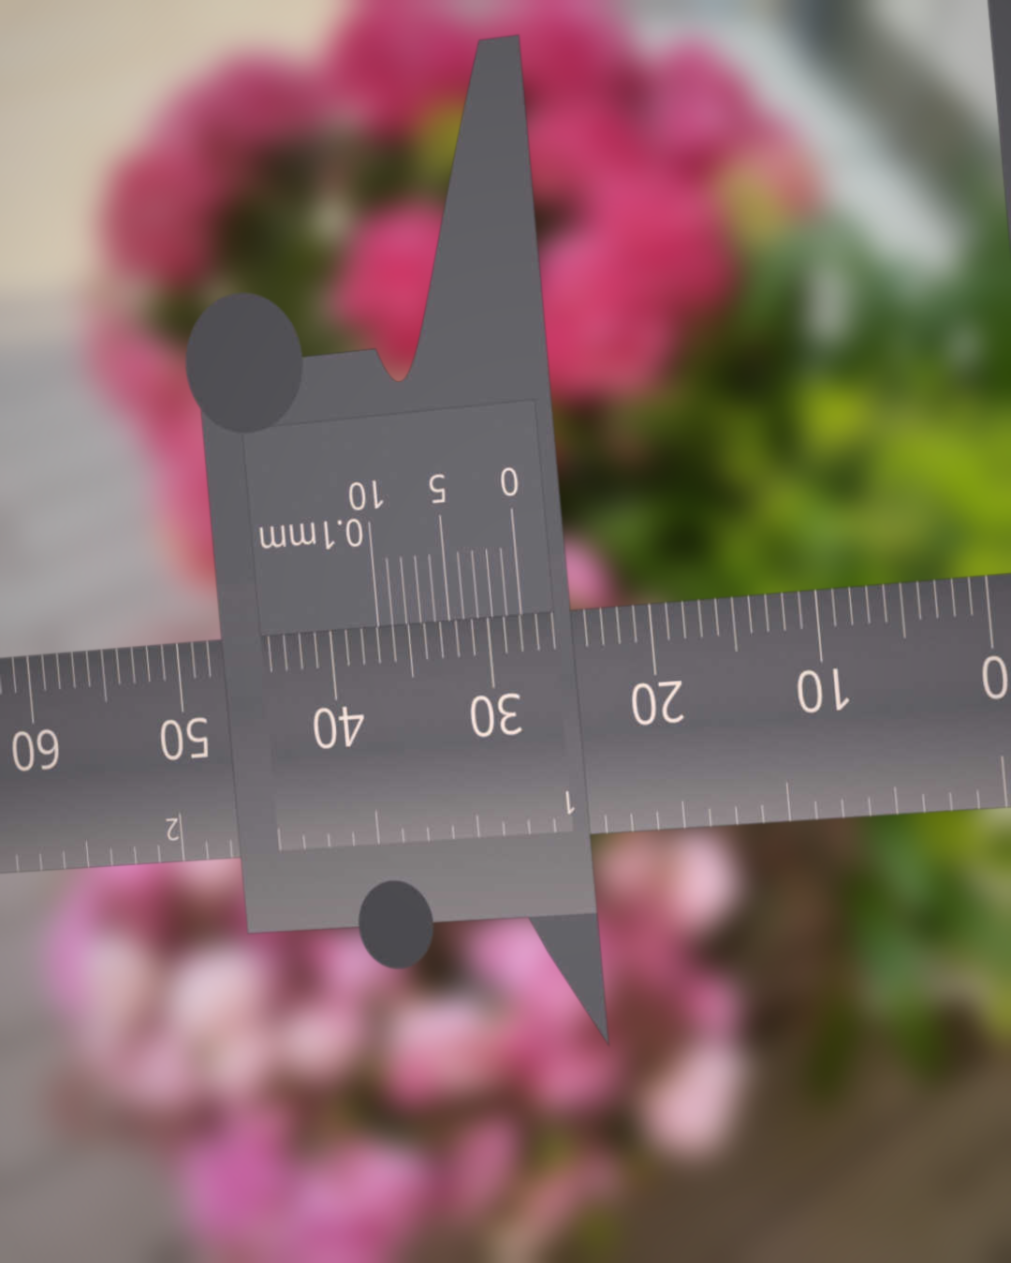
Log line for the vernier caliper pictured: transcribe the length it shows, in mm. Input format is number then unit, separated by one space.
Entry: 27.9 mm
